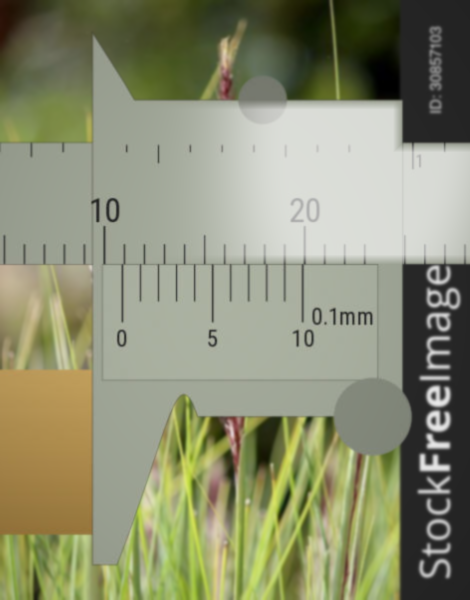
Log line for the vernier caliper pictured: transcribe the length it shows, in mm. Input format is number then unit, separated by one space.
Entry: 10.9 mm
